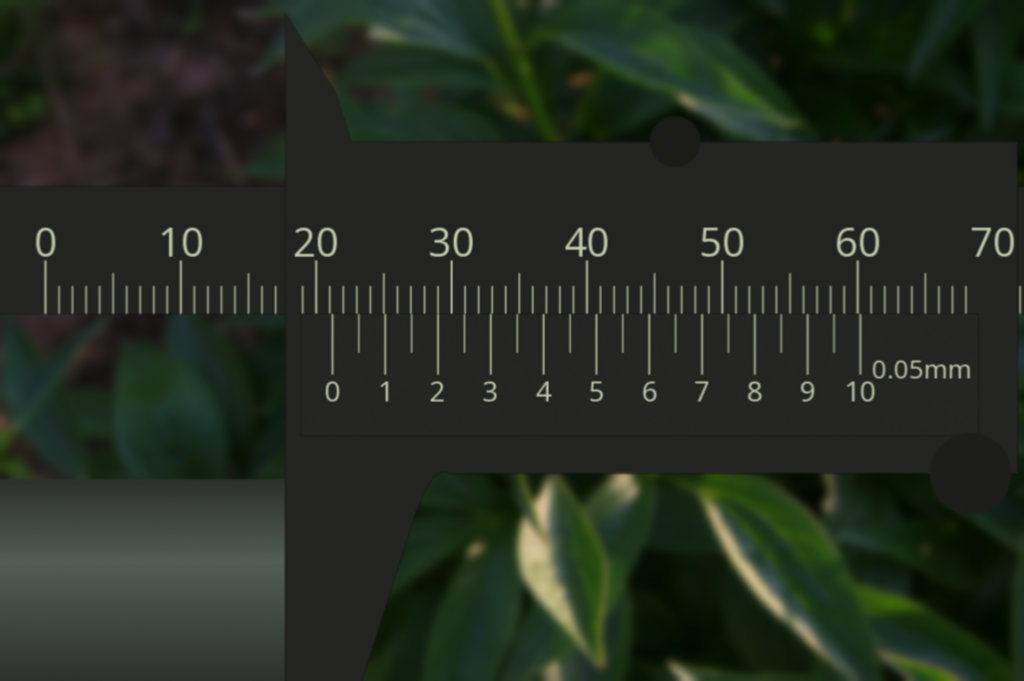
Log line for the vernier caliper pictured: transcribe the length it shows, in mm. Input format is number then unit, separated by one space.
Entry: 21.2 mm
